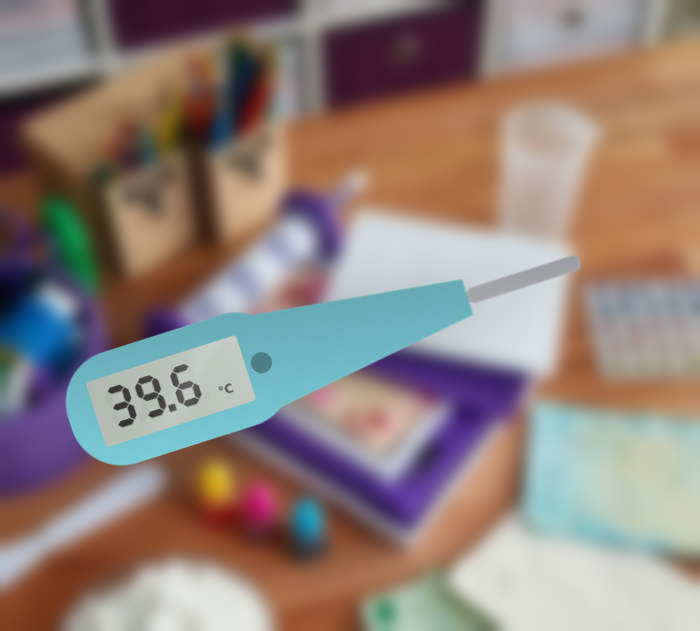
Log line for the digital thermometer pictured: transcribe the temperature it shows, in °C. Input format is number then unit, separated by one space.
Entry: 39.6 °C
